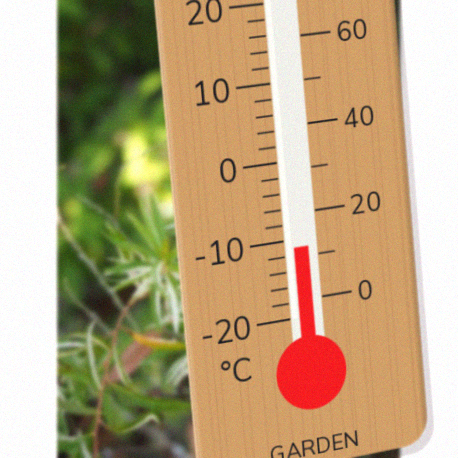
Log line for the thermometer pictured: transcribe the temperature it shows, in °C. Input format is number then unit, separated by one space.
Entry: -11 °C
